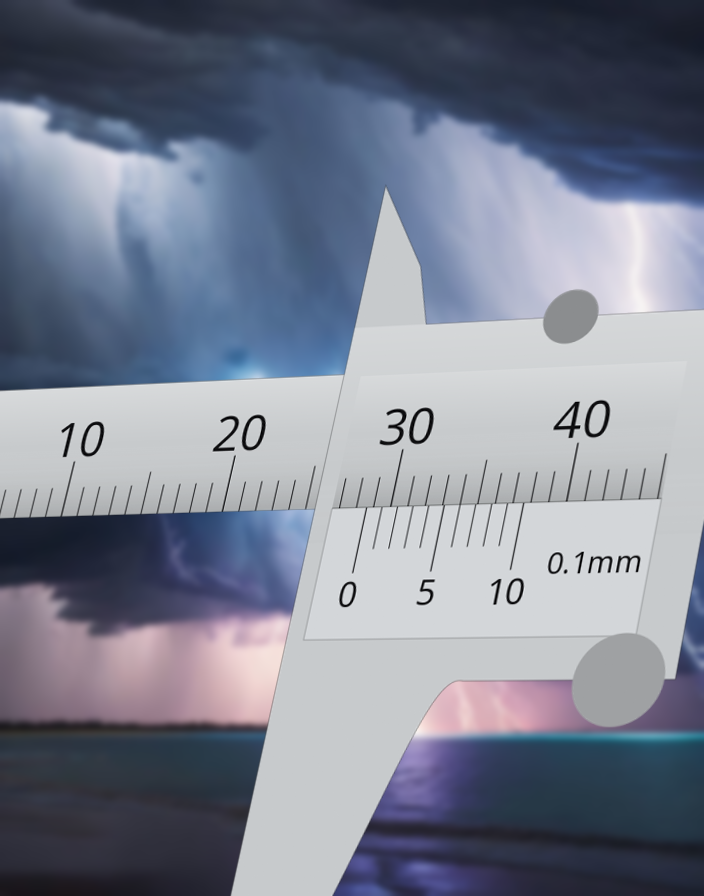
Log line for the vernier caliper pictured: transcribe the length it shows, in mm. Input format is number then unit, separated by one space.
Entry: 28.6 mm
